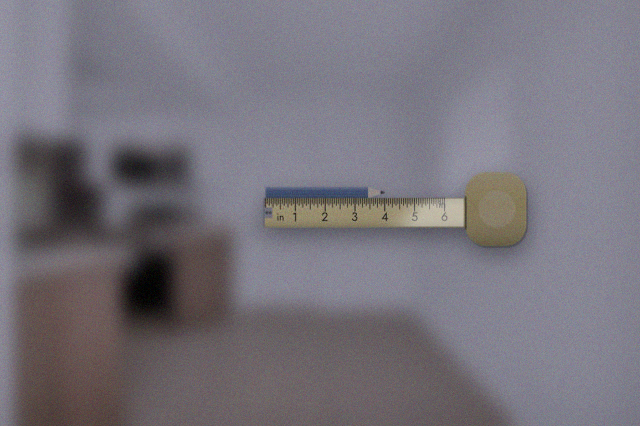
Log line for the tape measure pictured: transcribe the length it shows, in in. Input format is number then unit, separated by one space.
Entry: 4 in
